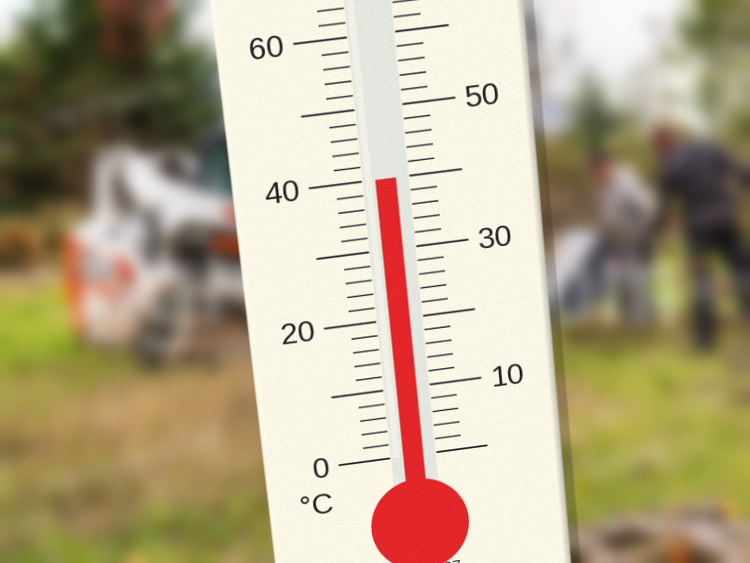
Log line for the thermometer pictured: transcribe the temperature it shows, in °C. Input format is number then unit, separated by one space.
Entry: 40 °C
